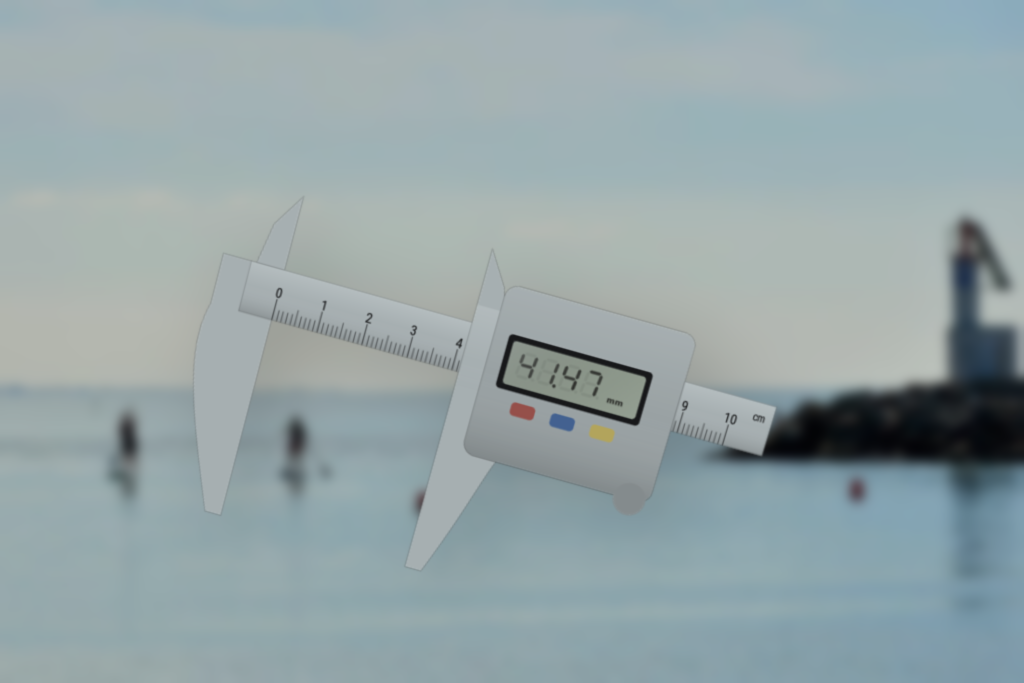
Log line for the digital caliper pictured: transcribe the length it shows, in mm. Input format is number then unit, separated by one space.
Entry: 41.47 mm
